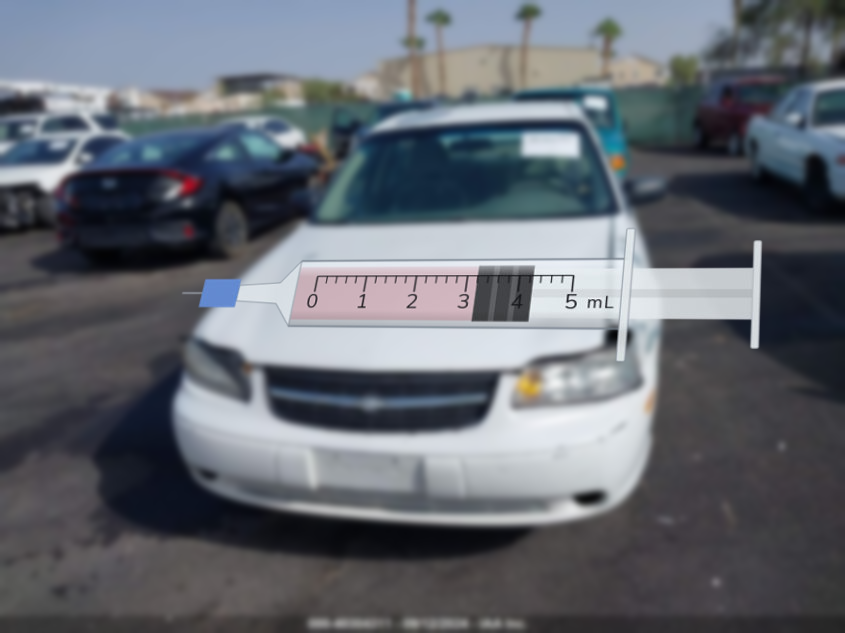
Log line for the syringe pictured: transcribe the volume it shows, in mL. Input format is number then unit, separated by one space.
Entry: 3.2 mL
